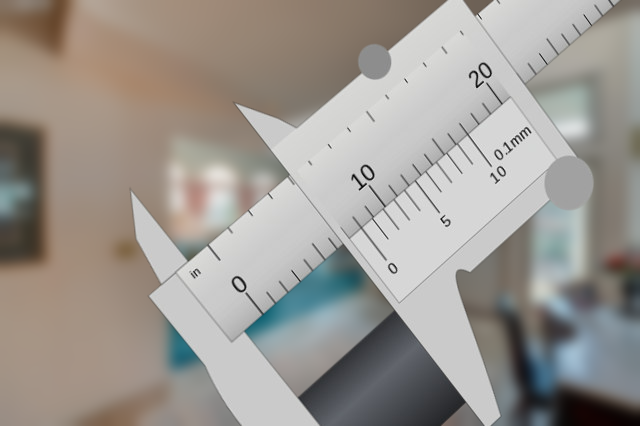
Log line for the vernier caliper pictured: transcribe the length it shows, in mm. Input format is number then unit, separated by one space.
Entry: 8.0 mm
